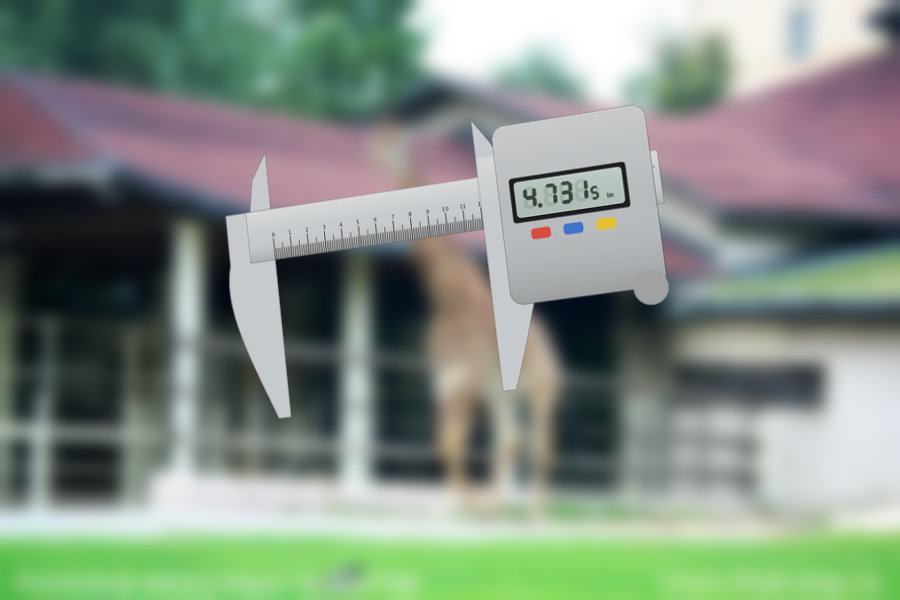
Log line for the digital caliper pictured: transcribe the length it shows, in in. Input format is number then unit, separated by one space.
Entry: 4.7315 in
